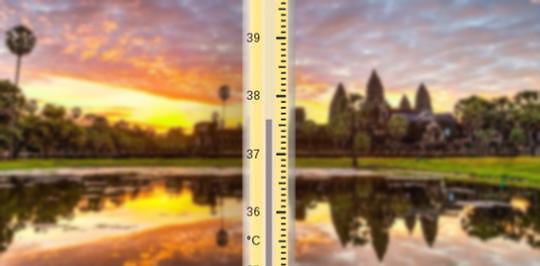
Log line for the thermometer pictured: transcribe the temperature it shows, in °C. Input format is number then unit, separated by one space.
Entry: 37.6 °C
